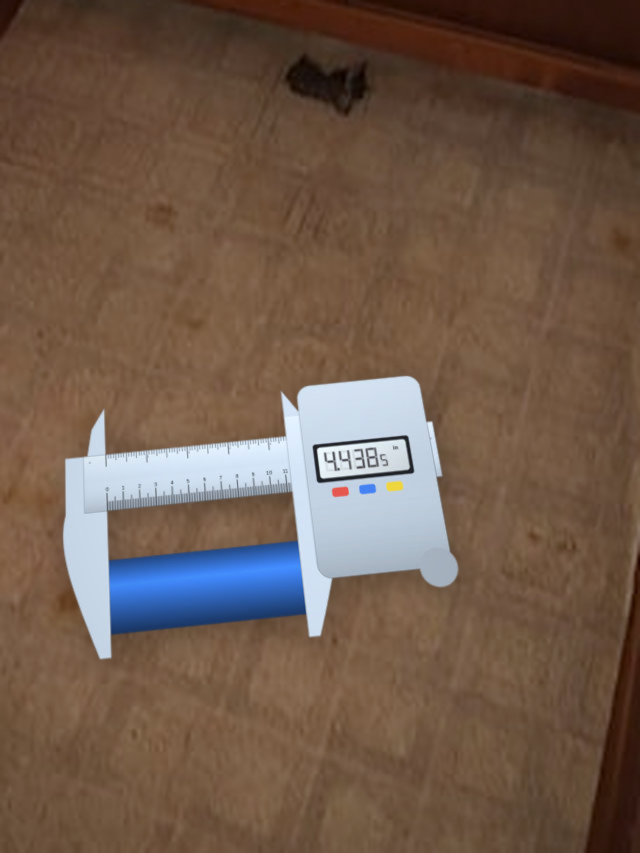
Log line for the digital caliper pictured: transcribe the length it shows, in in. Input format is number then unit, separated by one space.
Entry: 4.4385 in
